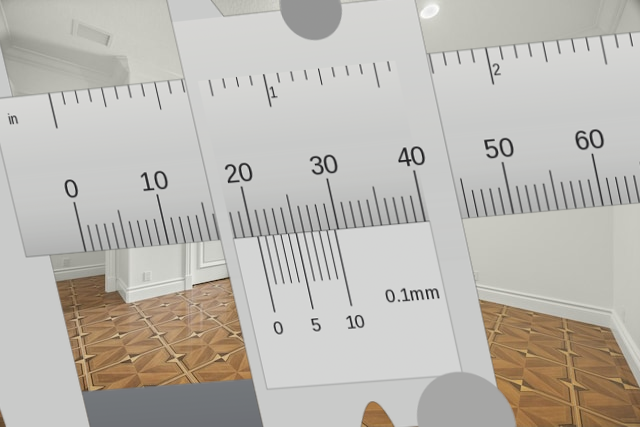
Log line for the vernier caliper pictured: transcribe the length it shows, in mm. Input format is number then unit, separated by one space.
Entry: 20.6 mm
